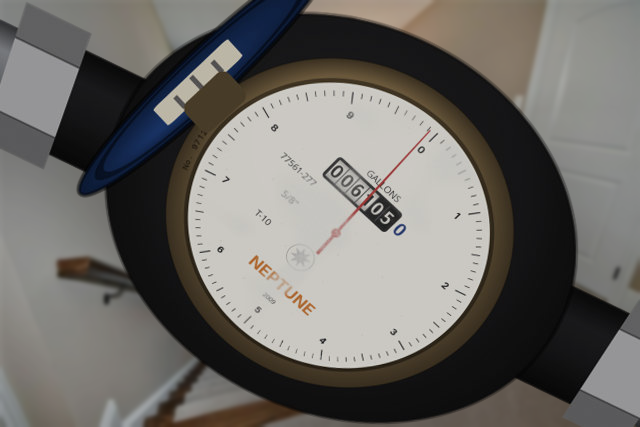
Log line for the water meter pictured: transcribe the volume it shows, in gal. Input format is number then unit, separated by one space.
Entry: 61049.9 gal
